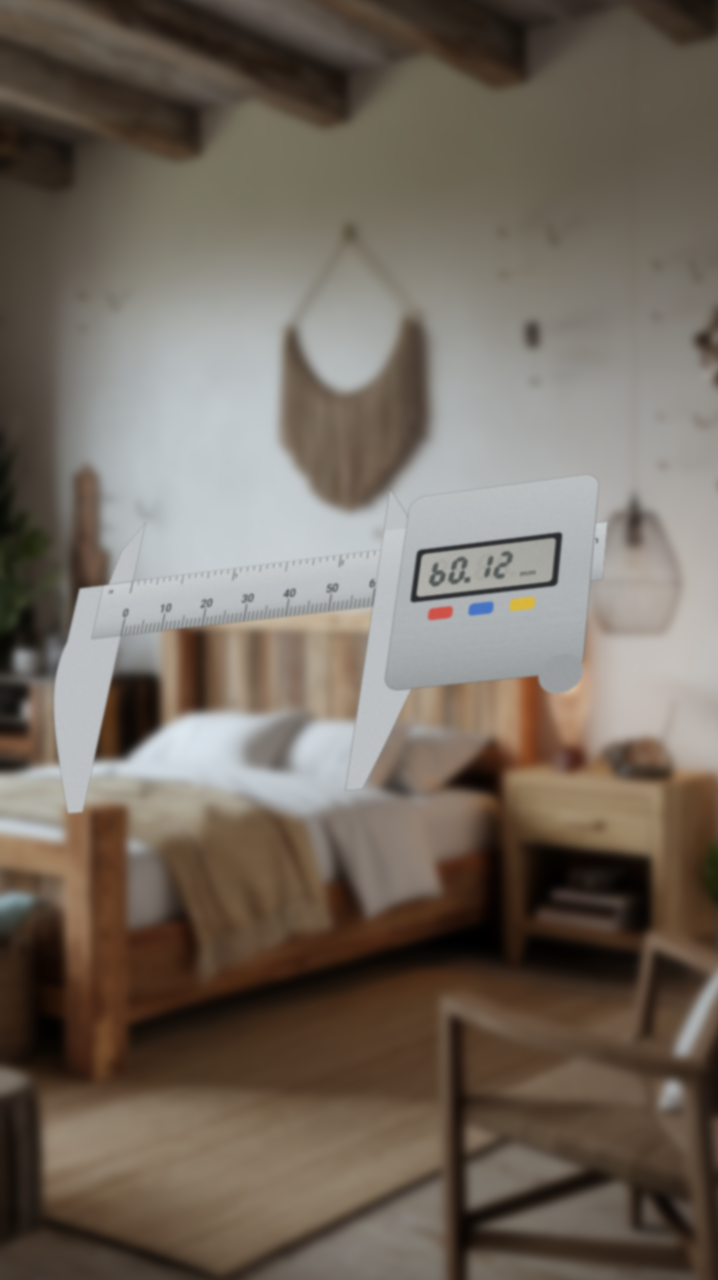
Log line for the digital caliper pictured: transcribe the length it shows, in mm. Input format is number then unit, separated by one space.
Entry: 60.12 mm
